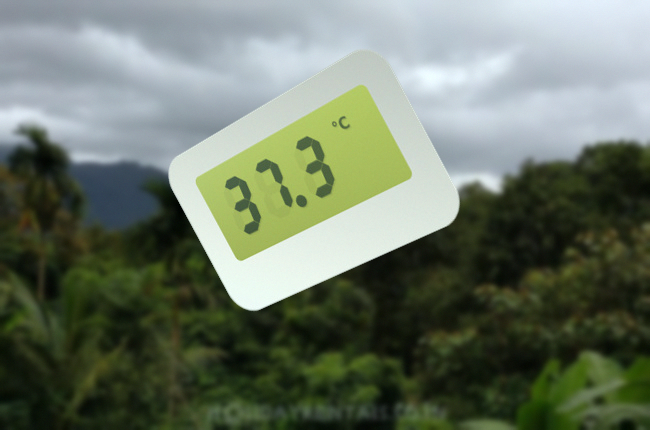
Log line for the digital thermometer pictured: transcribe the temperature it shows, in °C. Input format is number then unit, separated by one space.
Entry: 37.3 °C
